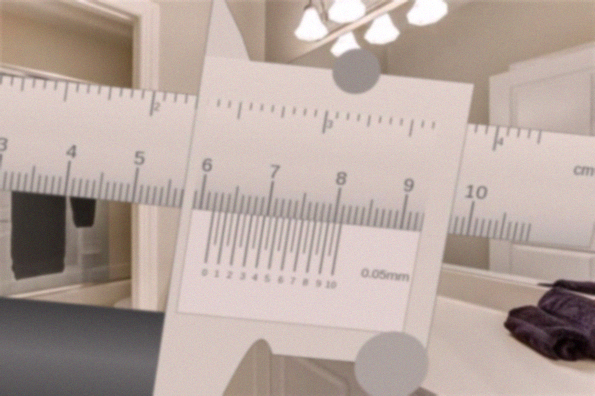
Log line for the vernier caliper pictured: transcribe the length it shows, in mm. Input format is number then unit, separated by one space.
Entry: 62.0 mm
